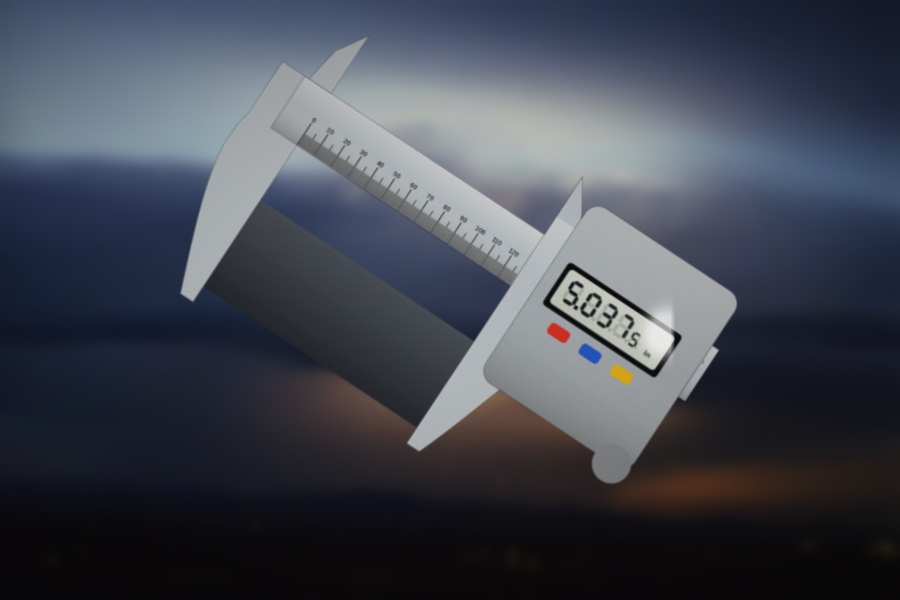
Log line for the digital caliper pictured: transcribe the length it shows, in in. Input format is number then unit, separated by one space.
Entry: 5.0375 in
